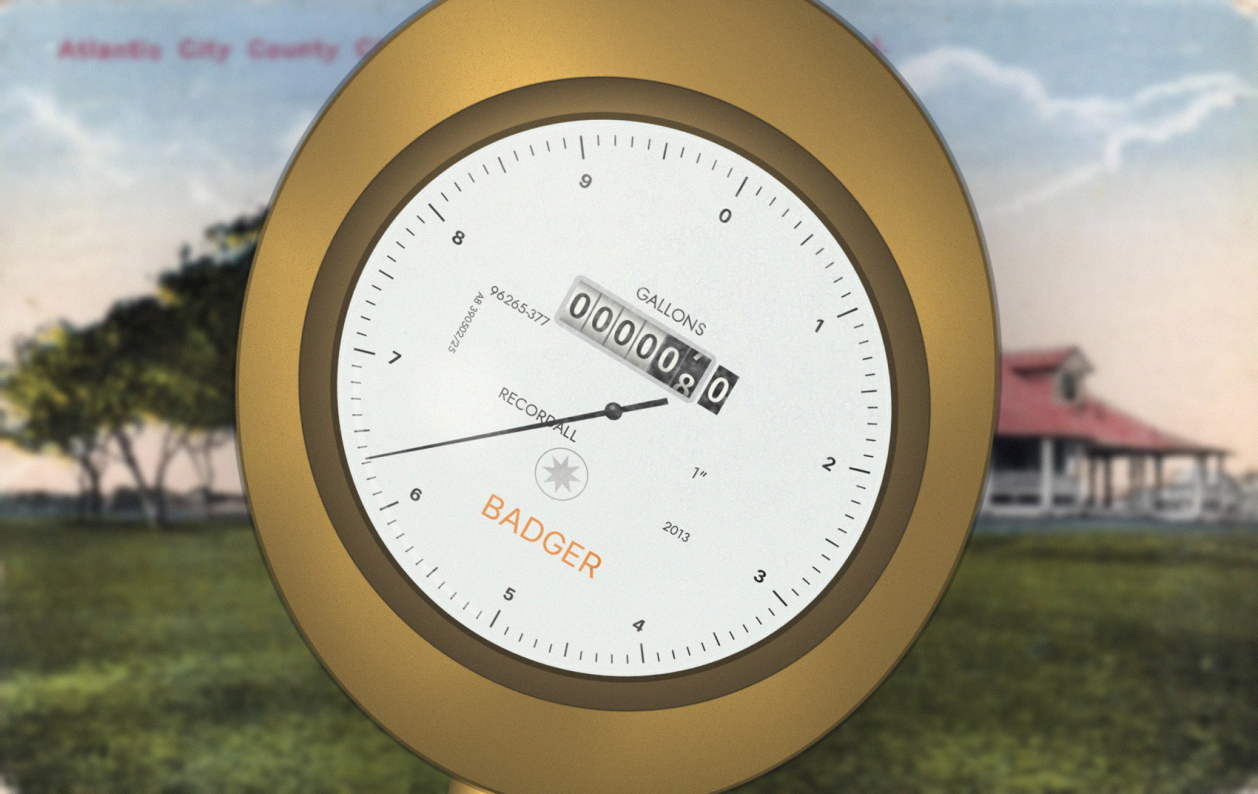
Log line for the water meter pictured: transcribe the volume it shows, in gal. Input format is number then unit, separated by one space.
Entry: 76.3 gal
